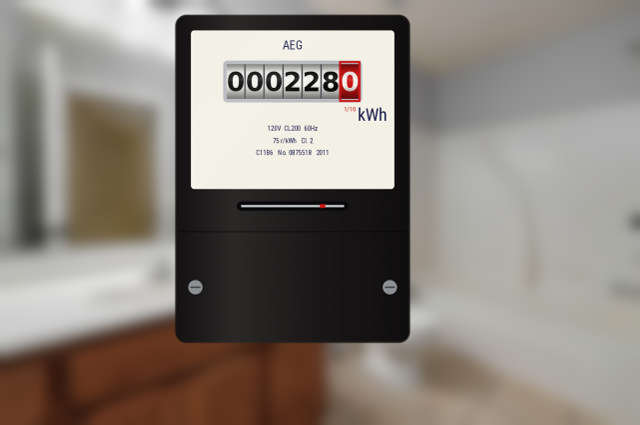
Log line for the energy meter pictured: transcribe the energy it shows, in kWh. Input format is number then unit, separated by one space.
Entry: 228.0 kWh
